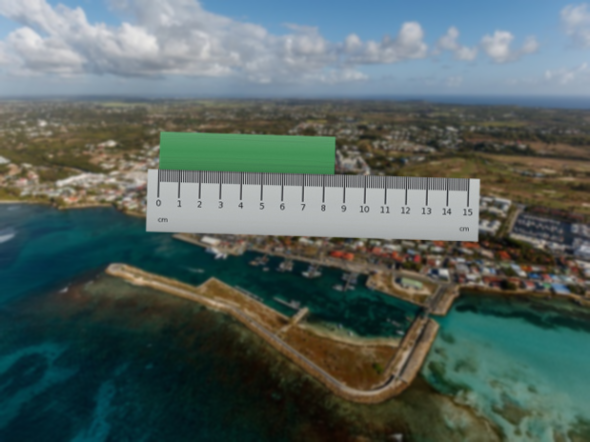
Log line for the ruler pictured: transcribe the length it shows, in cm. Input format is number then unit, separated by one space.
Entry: 8.5 cm
